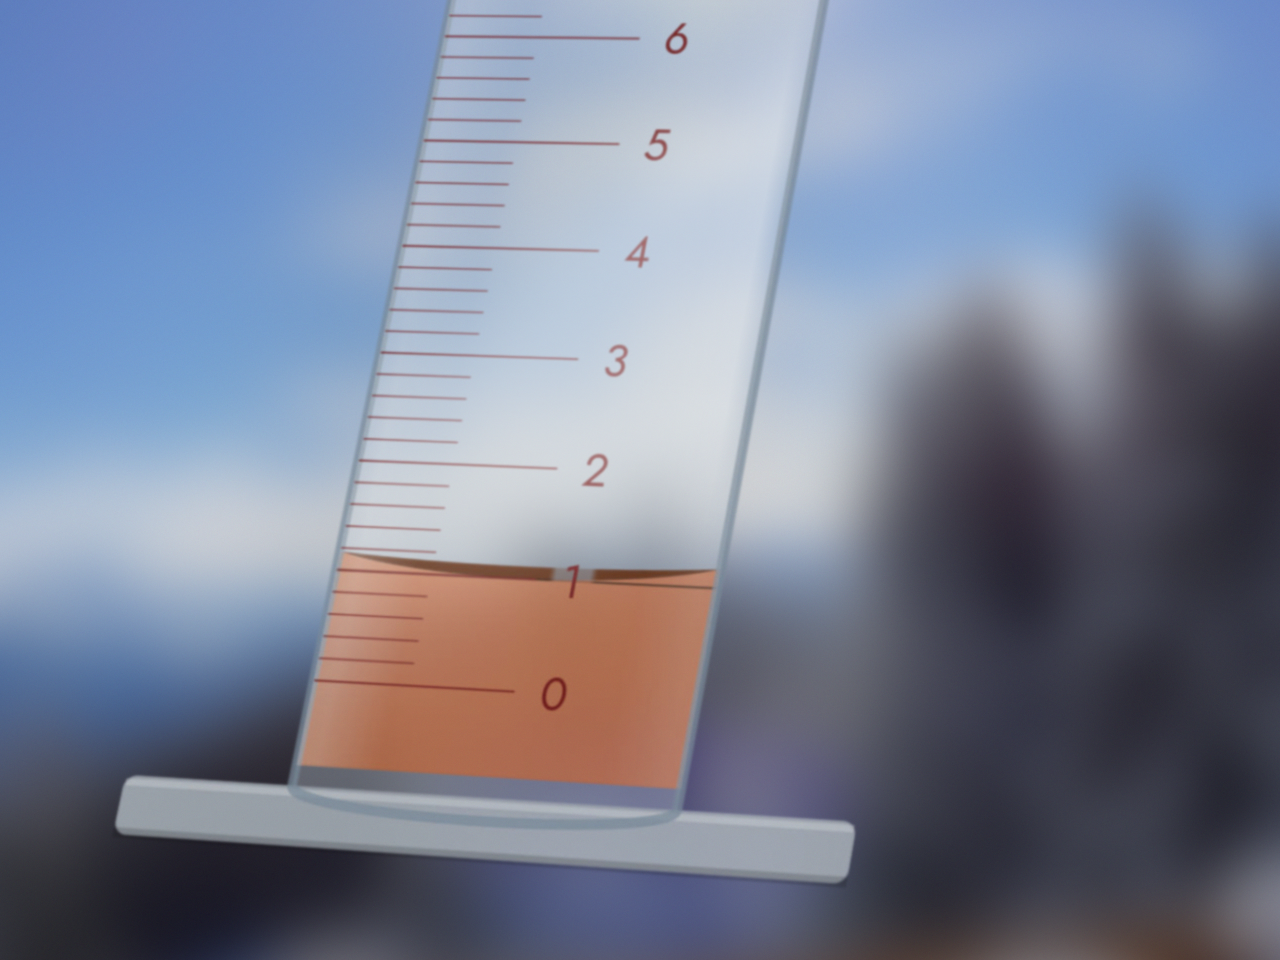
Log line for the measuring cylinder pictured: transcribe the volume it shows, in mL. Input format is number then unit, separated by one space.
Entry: 1 mL
